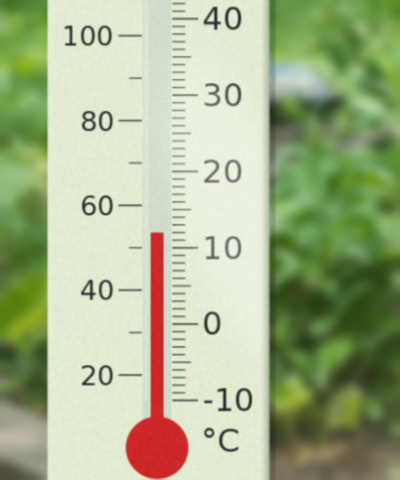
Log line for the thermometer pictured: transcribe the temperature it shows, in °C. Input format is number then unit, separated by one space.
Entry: 12 °C
